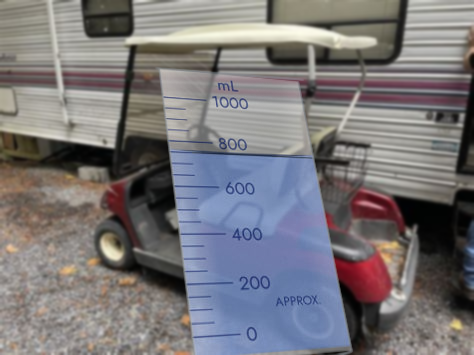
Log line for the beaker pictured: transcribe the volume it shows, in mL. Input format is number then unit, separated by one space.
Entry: 750 mL
